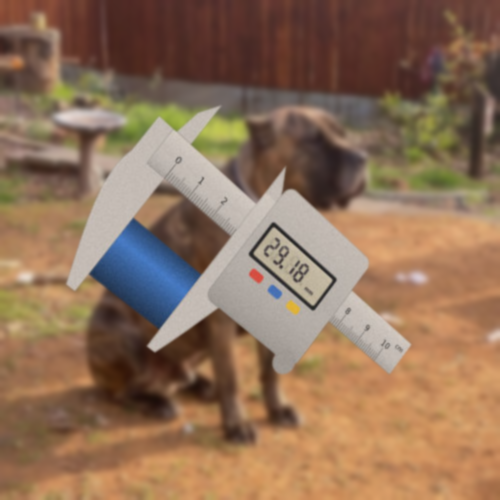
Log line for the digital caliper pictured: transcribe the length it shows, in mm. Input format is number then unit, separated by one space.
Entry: 29.18 mm
